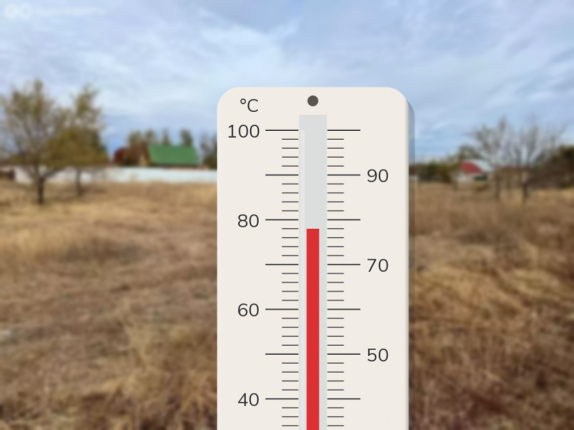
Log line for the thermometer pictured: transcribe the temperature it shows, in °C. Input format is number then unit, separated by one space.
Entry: 78 °C
